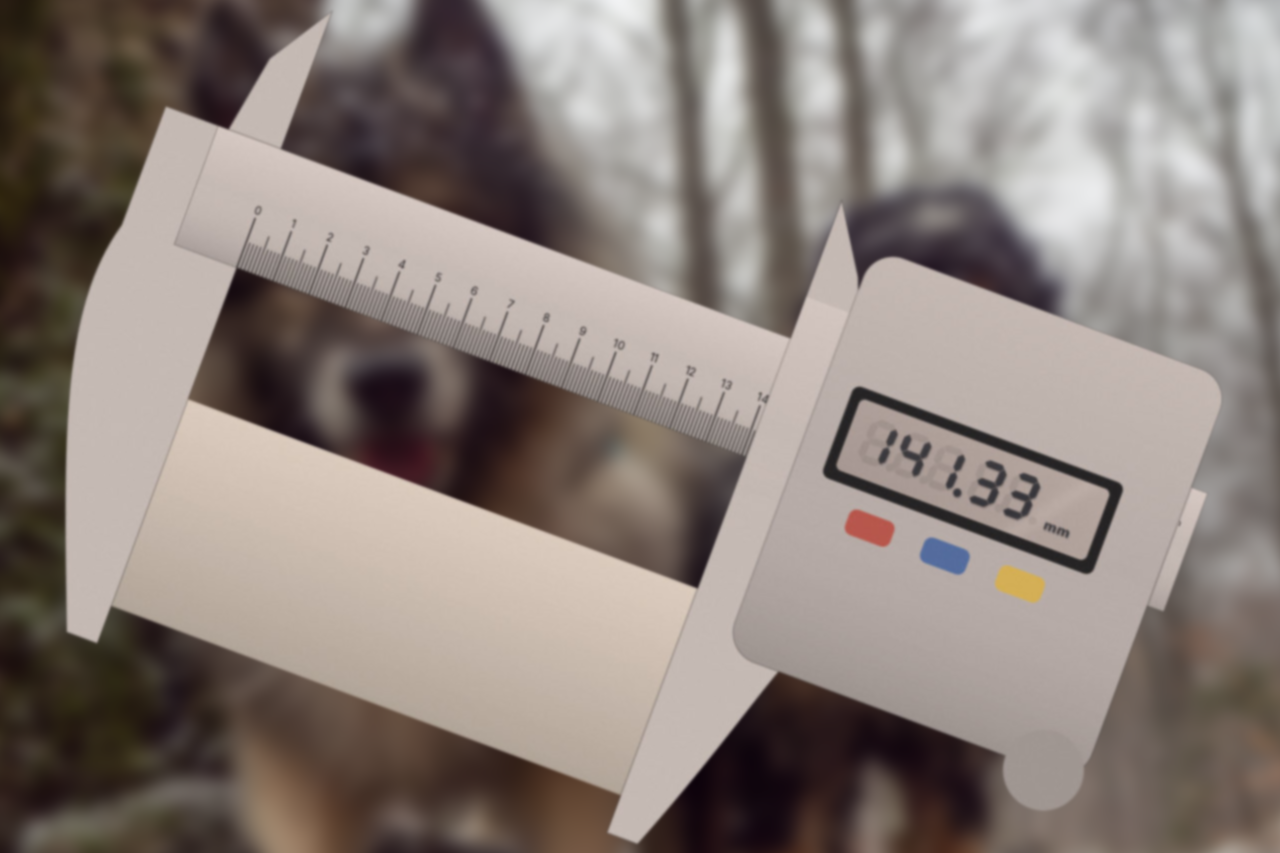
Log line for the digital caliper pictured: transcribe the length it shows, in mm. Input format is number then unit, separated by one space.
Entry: 141.33 mm
